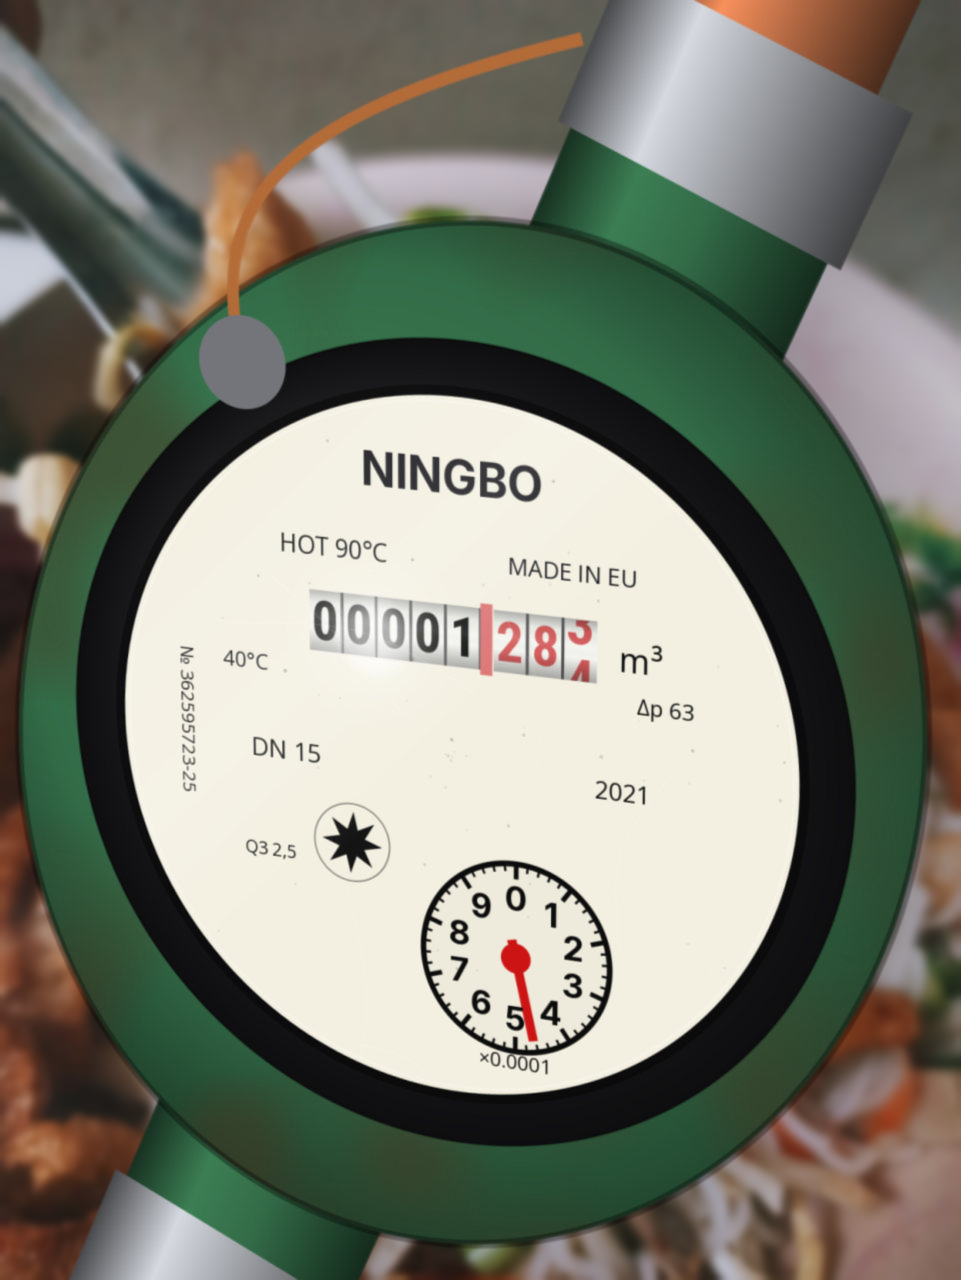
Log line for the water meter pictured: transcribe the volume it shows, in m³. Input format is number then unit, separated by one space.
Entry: 1.2834 m³
